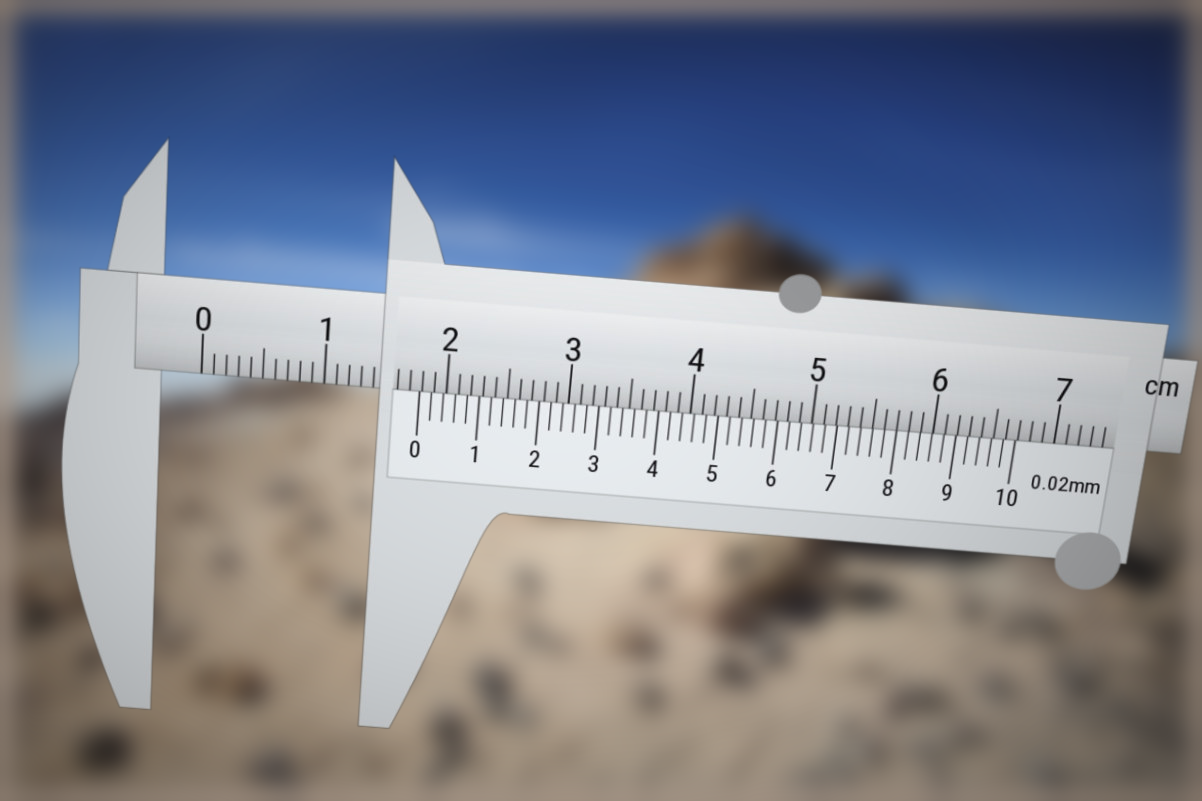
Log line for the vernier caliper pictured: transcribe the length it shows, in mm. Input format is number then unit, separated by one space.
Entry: 17.8 mm
